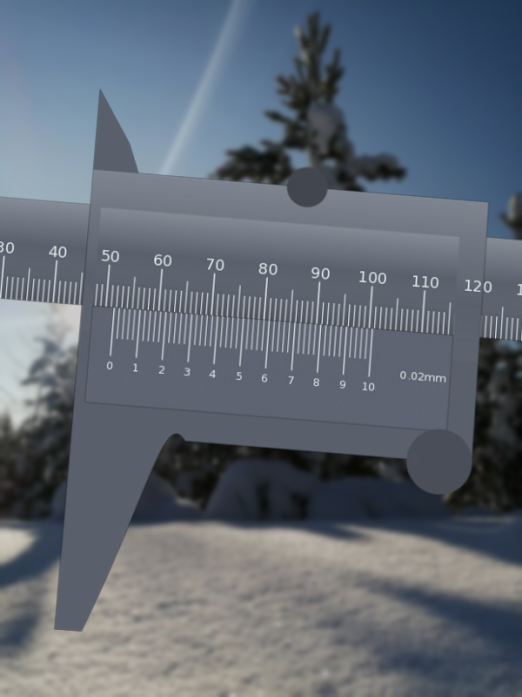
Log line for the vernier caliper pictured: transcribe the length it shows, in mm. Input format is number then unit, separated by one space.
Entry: 51.6 mm
